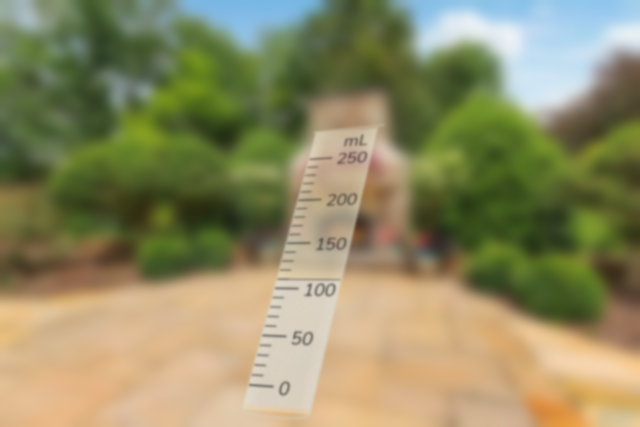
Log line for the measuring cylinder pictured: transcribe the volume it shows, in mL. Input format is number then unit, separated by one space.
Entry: 110 mL
